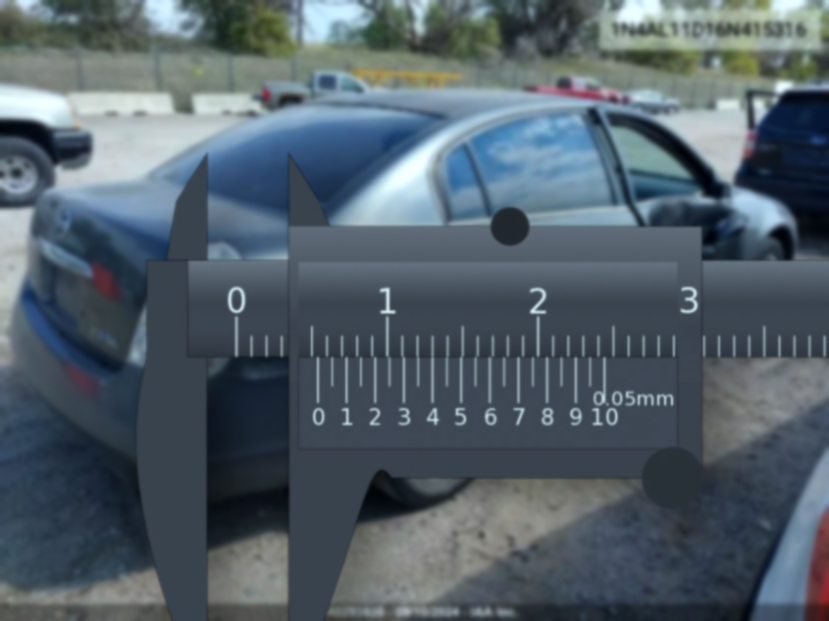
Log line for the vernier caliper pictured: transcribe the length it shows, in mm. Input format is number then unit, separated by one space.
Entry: 5.4 mm
